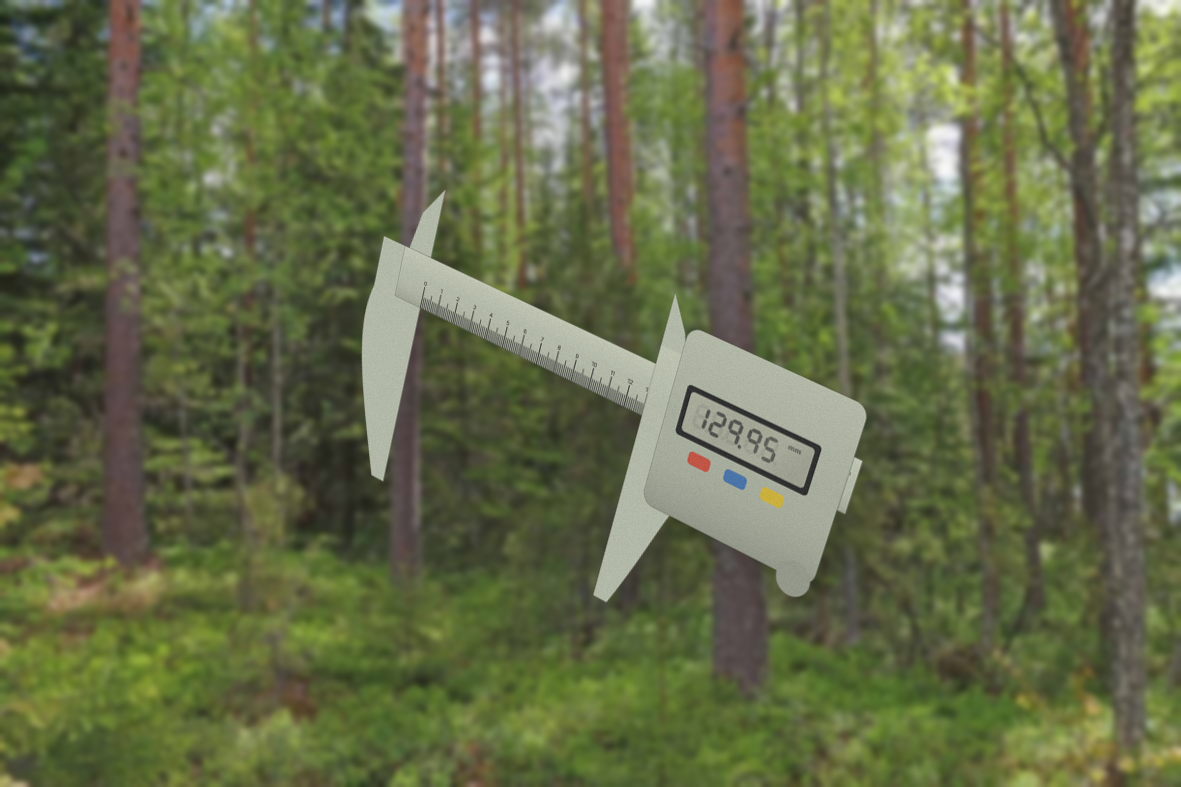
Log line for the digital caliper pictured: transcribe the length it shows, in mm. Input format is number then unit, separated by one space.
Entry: 129.95 mm
